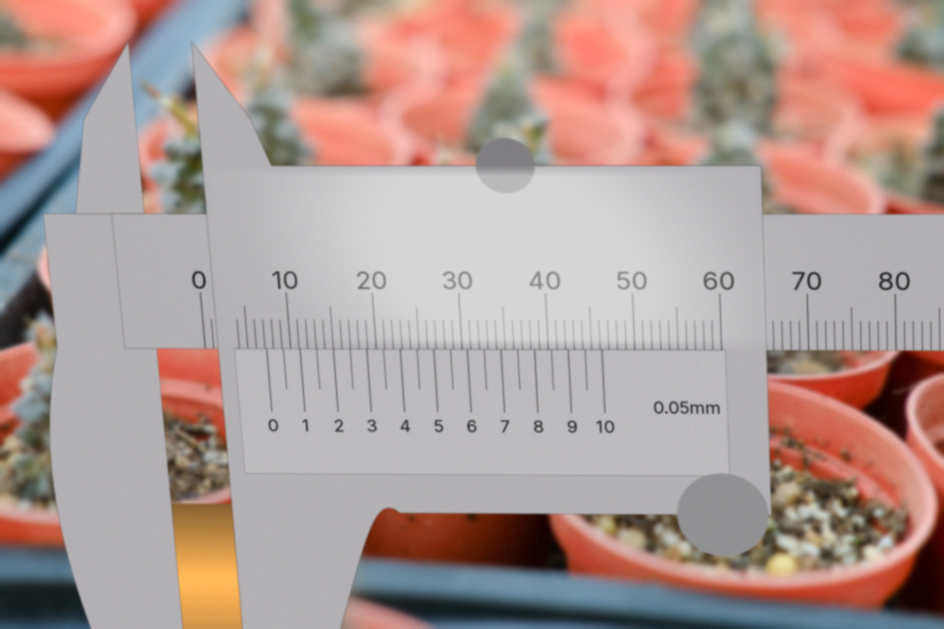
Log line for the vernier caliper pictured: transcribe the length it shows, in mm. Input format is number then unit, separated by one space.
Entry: 7.2 mm
